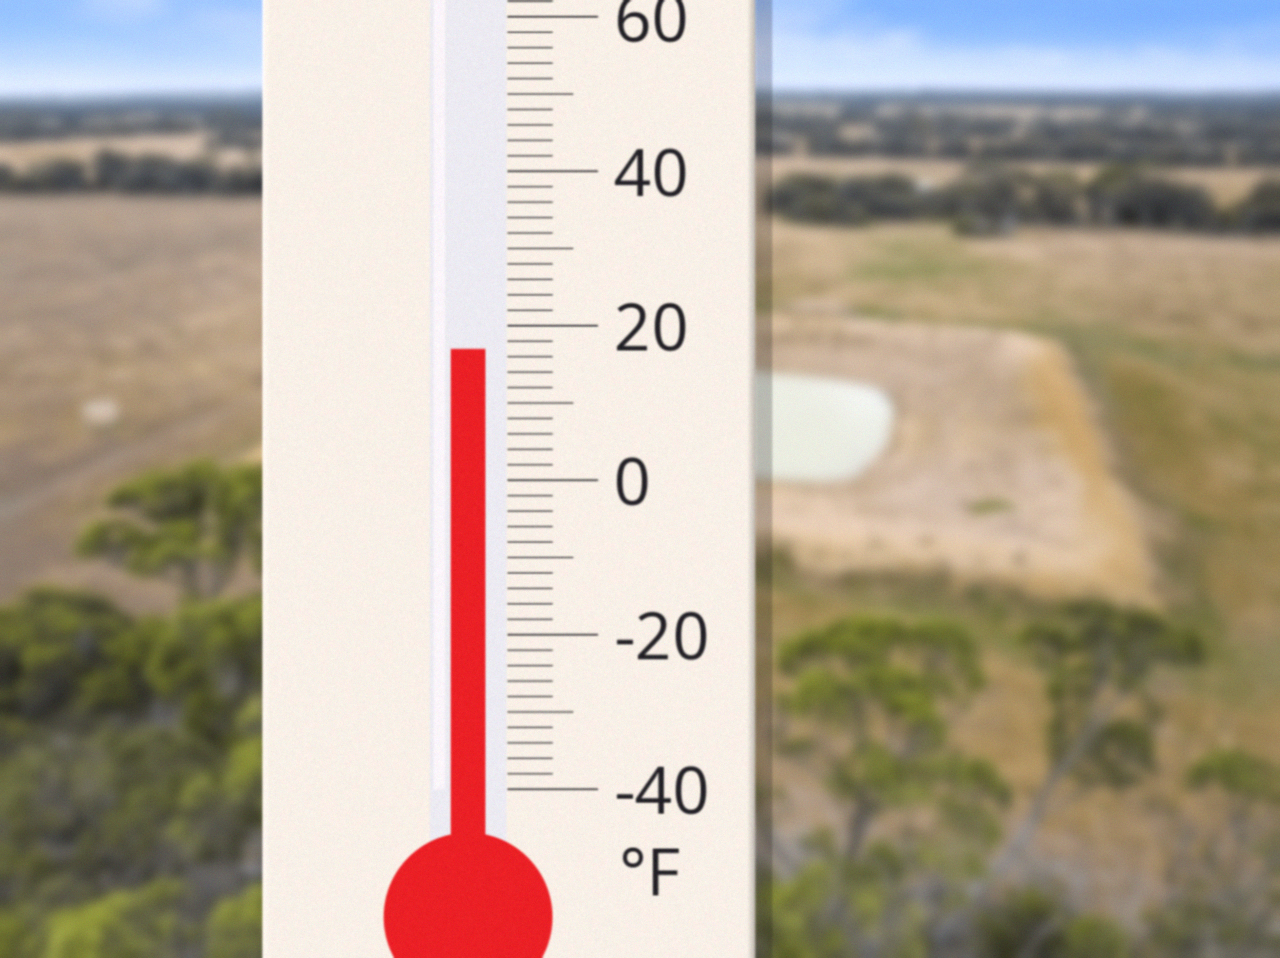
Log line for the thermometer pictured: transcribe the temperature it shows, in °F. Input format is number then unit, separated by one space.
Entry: 17 °F
